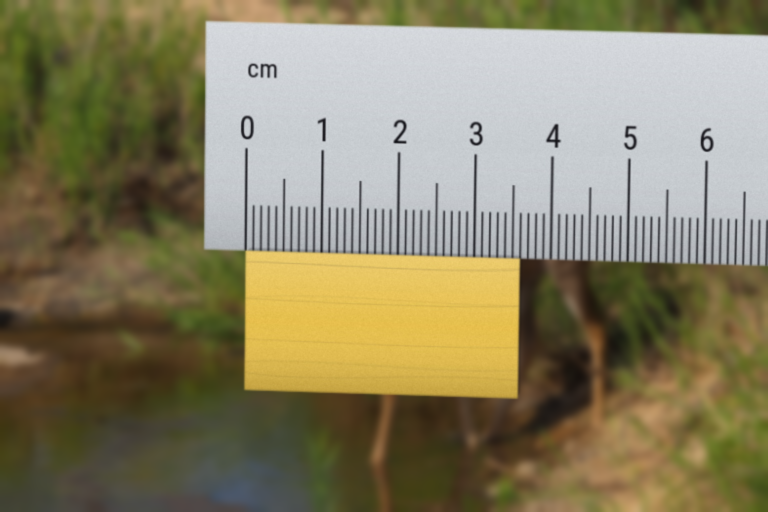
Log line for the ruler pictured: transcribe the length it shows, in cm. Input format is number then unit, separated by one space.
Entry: 3.6 cm
